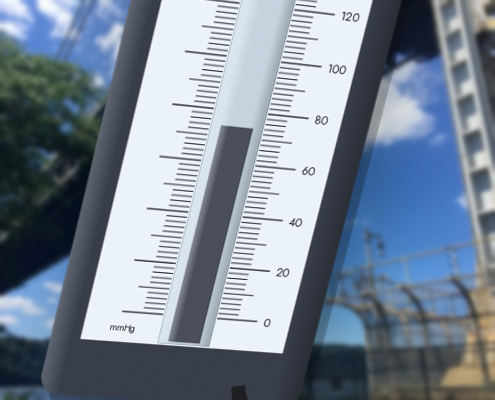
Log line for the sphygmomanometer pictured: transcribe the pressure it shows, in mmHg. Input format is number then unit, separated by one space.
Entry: 74 mmHg
